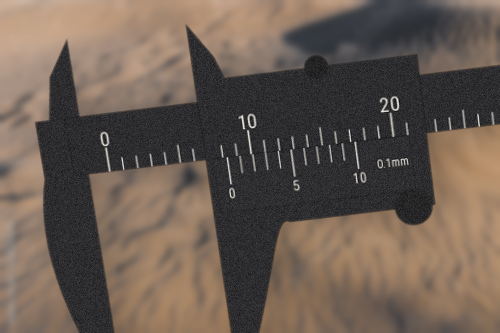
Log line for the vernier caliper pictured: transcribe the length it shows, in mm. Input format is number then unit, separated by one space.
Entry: 8.3 mm
